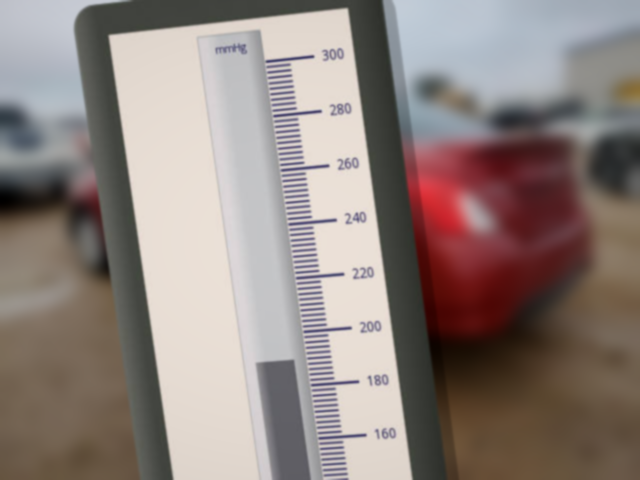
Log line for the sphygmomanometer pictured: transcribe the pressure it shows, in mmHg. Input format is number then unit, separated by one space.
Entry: 190 mmHg
